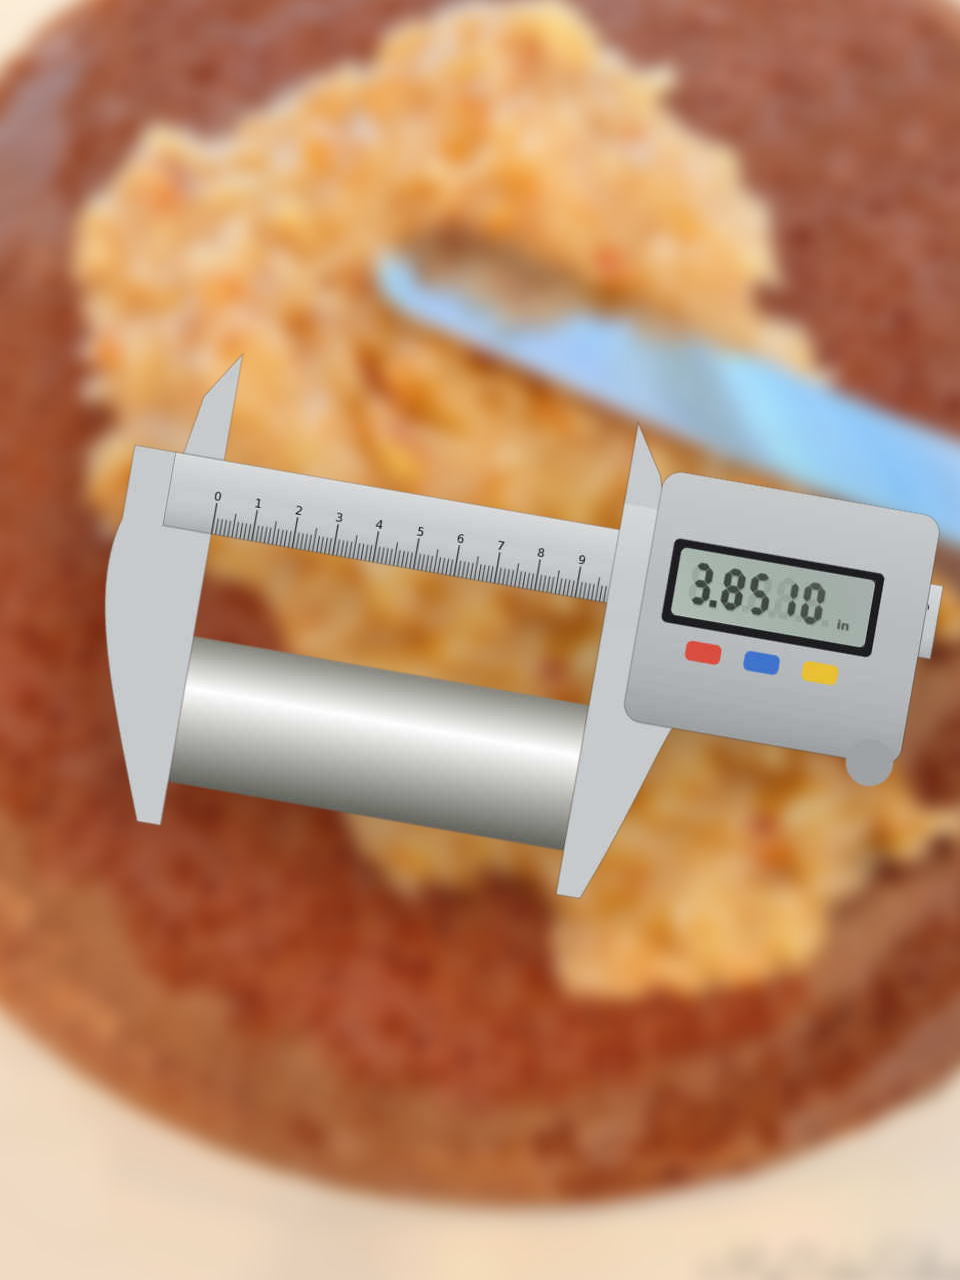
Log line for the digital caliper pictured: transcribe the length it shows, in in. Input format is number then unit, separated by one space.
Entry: 3.8510 in
